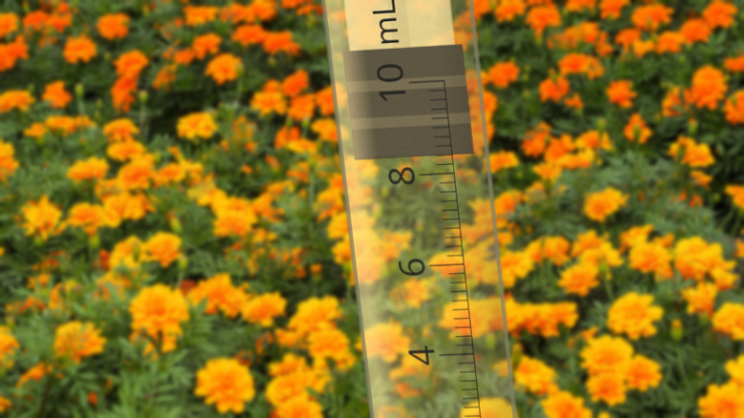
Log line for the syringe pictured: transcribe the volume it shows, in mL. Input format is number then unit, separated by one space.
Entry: 8.4 mL
